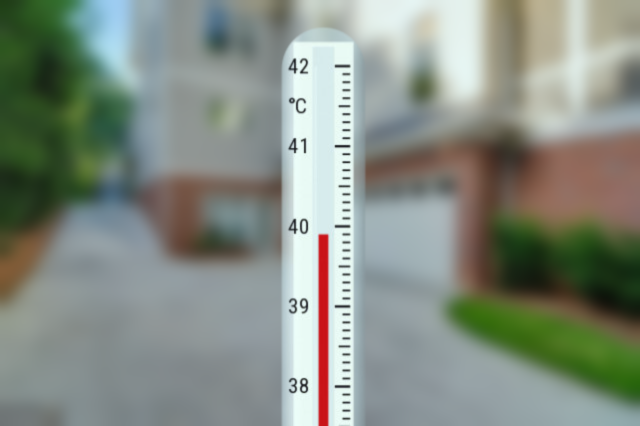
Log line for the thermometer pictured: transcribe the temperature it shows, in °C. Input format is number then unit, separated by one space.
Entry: 39.9 °C
